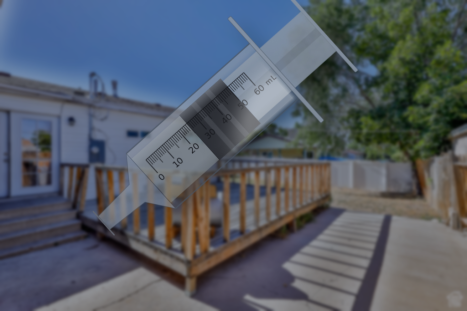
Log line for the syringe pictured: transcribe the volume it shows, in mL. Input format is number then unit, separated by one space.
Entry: 25 mL
